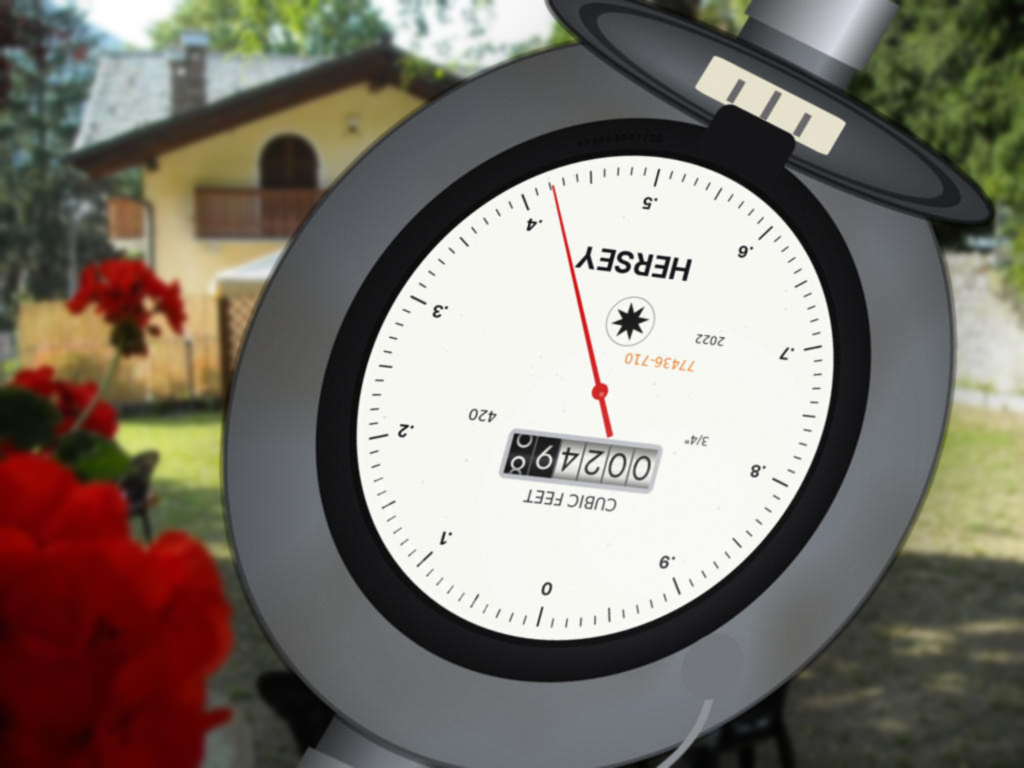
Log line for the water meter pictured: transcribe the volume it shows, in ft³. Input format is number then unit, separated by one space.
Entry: 2498.42 ft³
